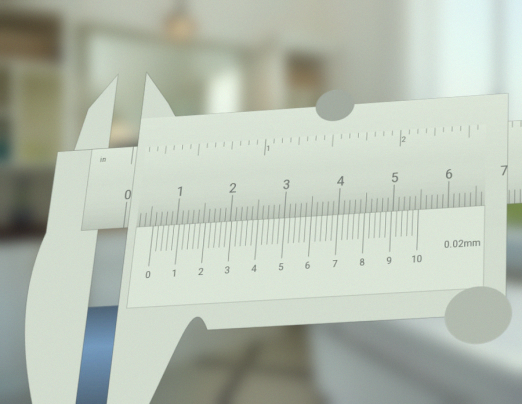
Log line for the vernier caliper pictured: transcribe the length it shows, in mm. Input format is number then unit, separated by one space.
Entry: 5.6 mm
